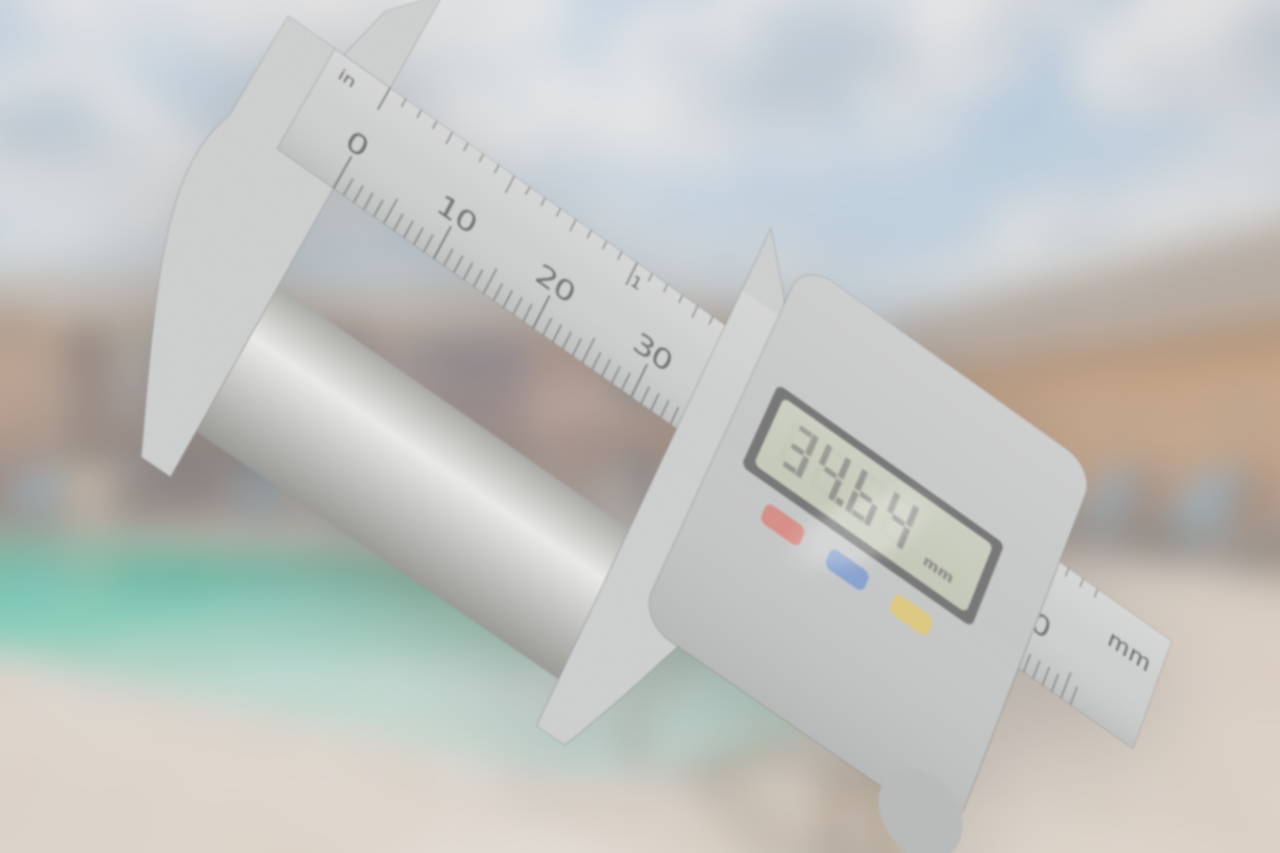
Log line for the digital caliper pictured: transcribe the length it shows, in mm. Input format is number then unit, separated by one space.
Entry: 34.64 mm
